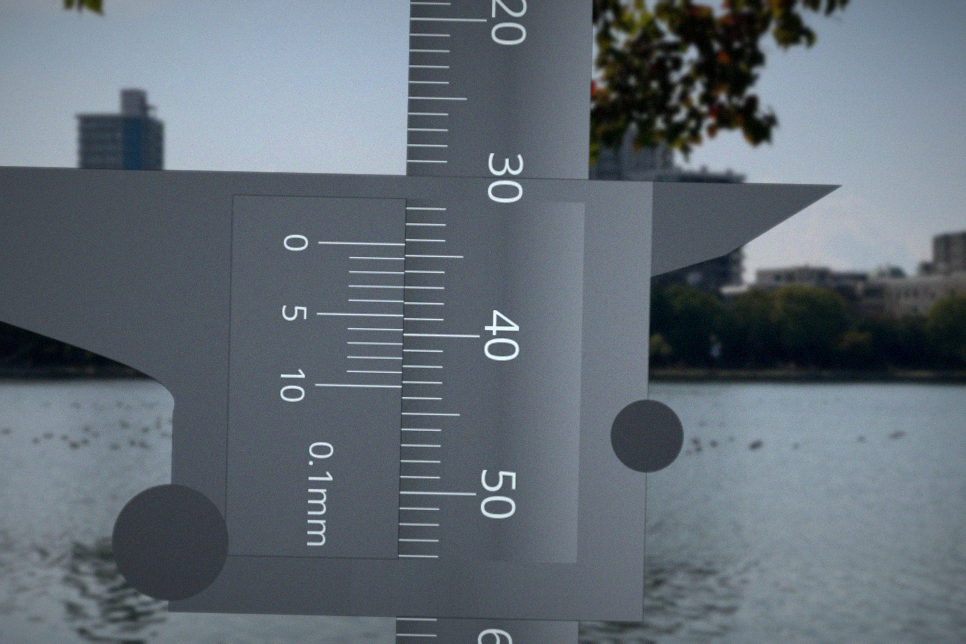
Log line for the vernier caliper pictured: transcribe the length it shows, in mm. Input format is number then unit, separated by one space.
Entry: 34.3 mm
